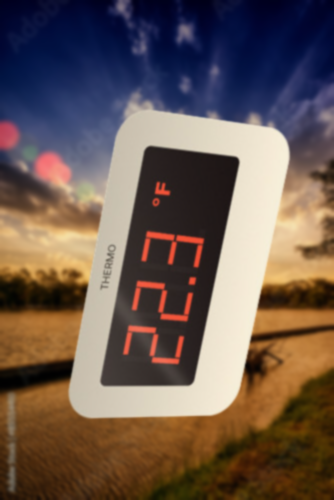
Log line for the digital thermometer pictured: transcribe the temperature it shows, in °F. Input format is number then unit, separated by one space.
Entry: 22.3 °F
